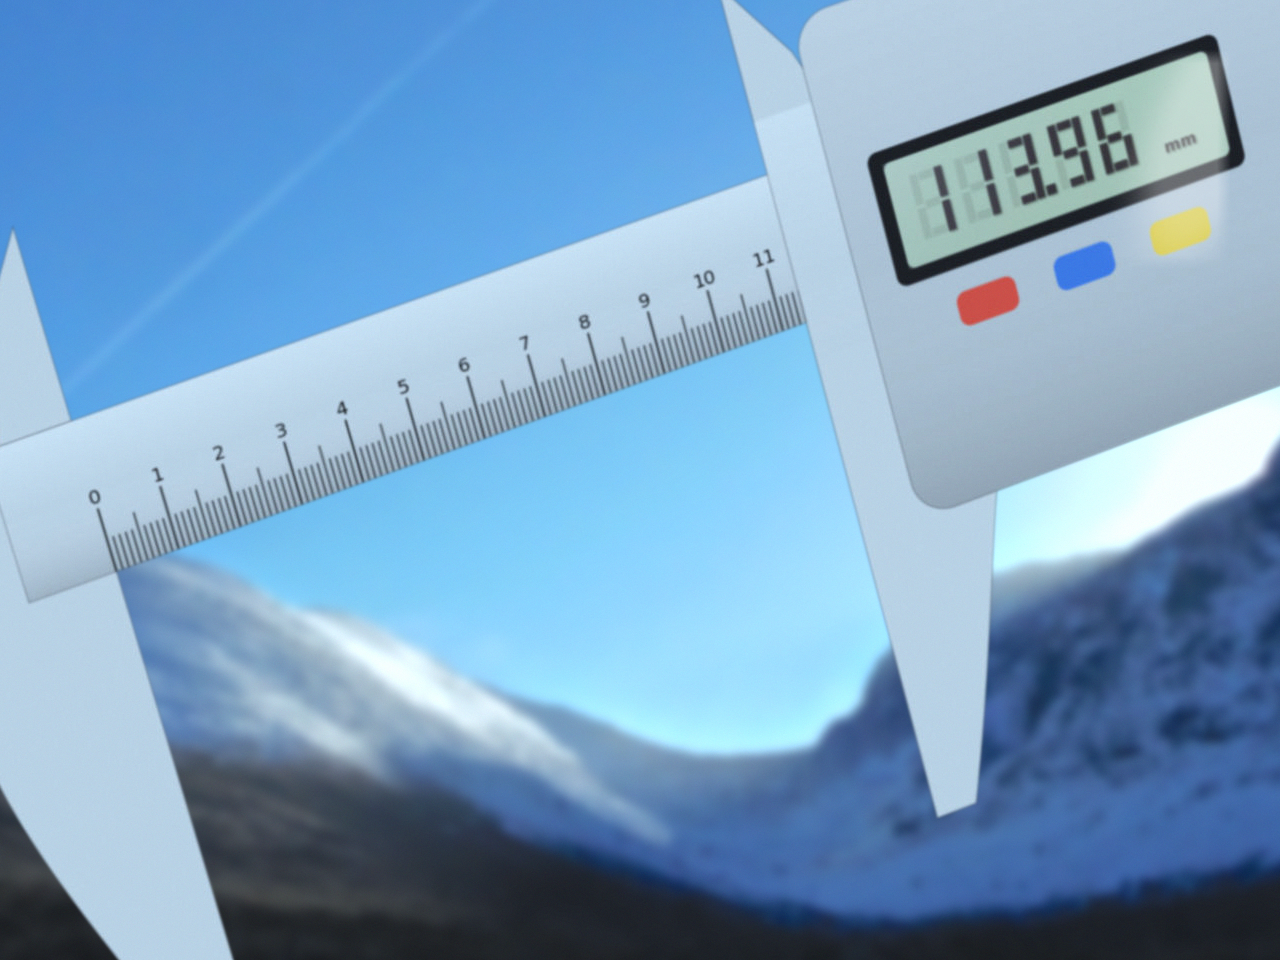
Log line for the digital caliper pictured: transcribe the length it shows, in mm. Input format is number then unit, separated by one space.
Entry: 113.96 mm
